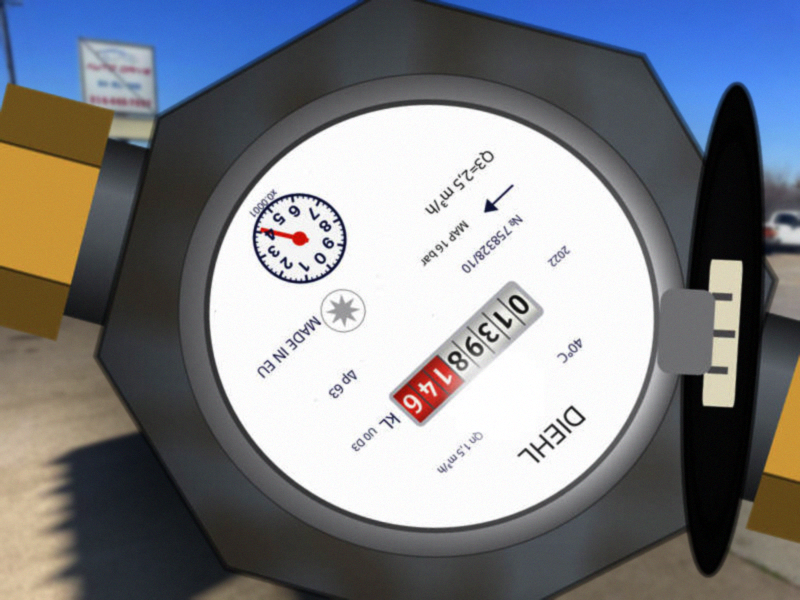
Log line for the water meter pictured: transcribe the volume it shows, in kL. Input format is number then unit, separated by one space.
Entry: 1398.1464 kL
